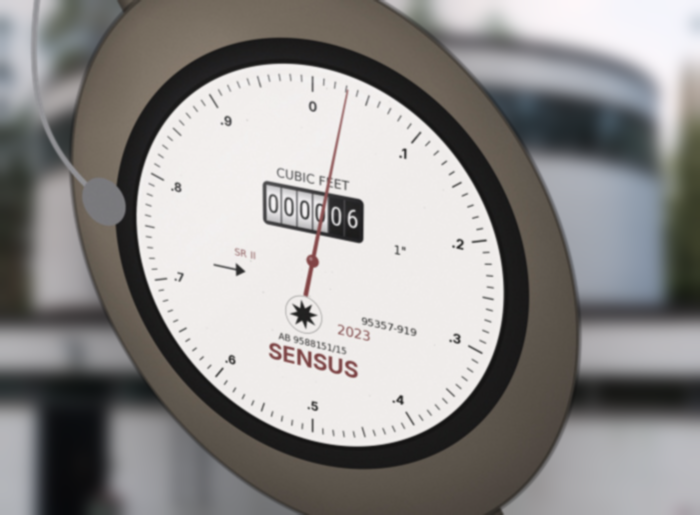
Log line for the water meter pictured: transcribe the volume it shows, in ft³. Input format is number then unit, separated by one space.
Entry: 6.03 ft³
